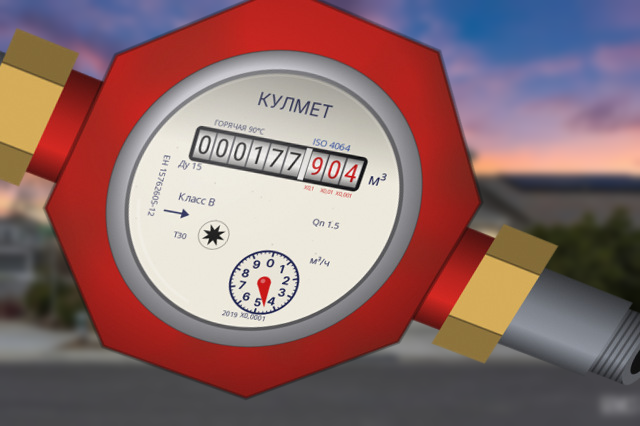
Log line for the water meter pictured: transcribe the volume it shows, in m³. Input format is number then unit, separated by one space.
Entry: 177.9044 m³
